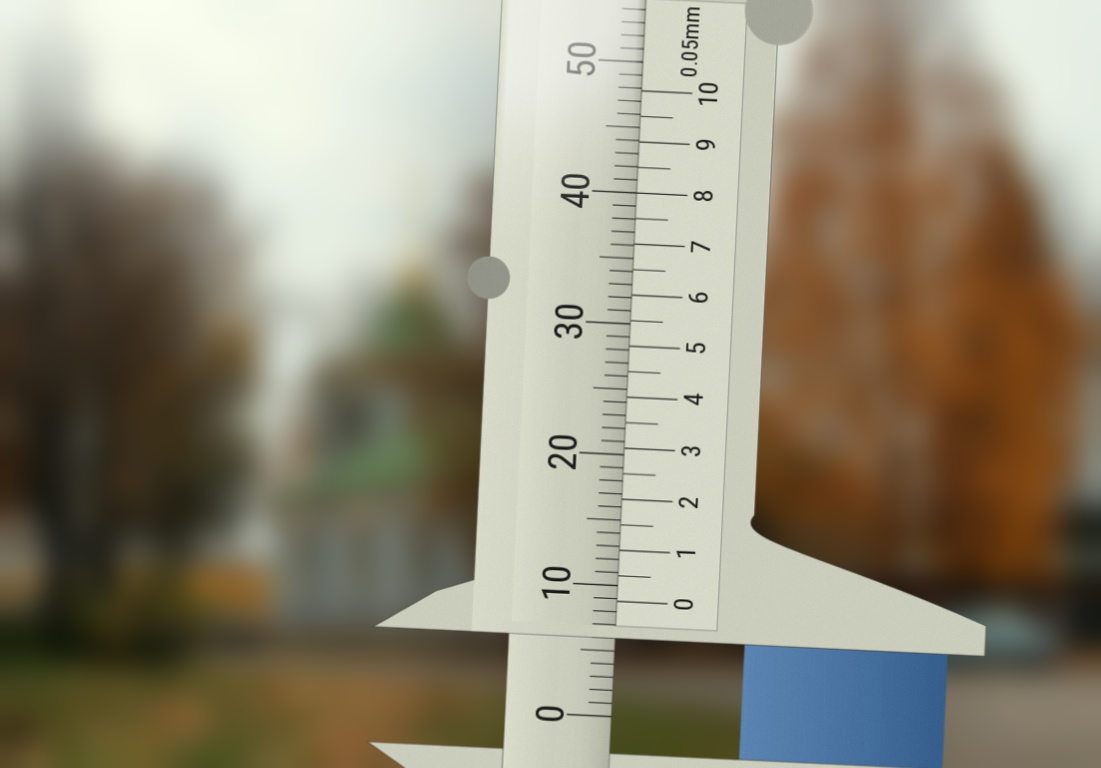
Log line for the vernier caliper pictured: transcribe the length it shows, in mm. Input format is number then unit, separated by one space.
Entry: 8.8 mm
